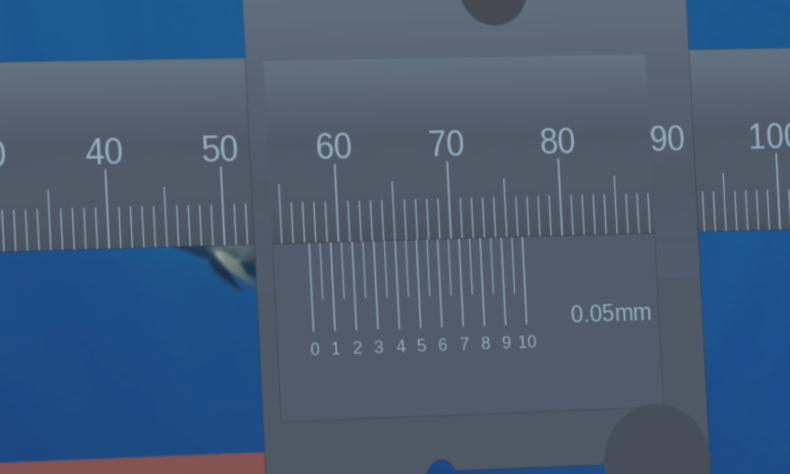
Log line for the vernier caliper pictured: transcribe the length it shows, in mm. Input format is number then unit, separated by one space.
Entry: 57.4 mm
